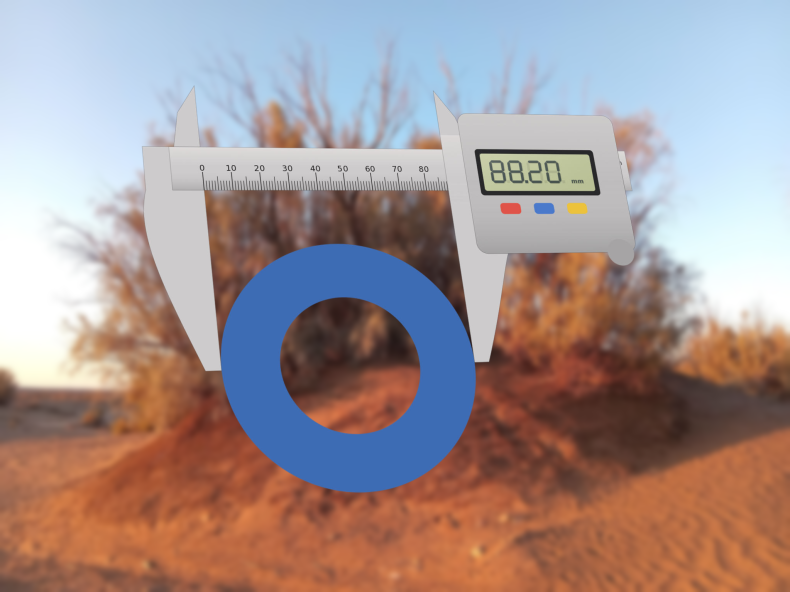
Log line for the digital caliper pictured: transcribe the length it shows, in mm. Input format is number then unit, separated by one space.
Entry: 88.20 mm
